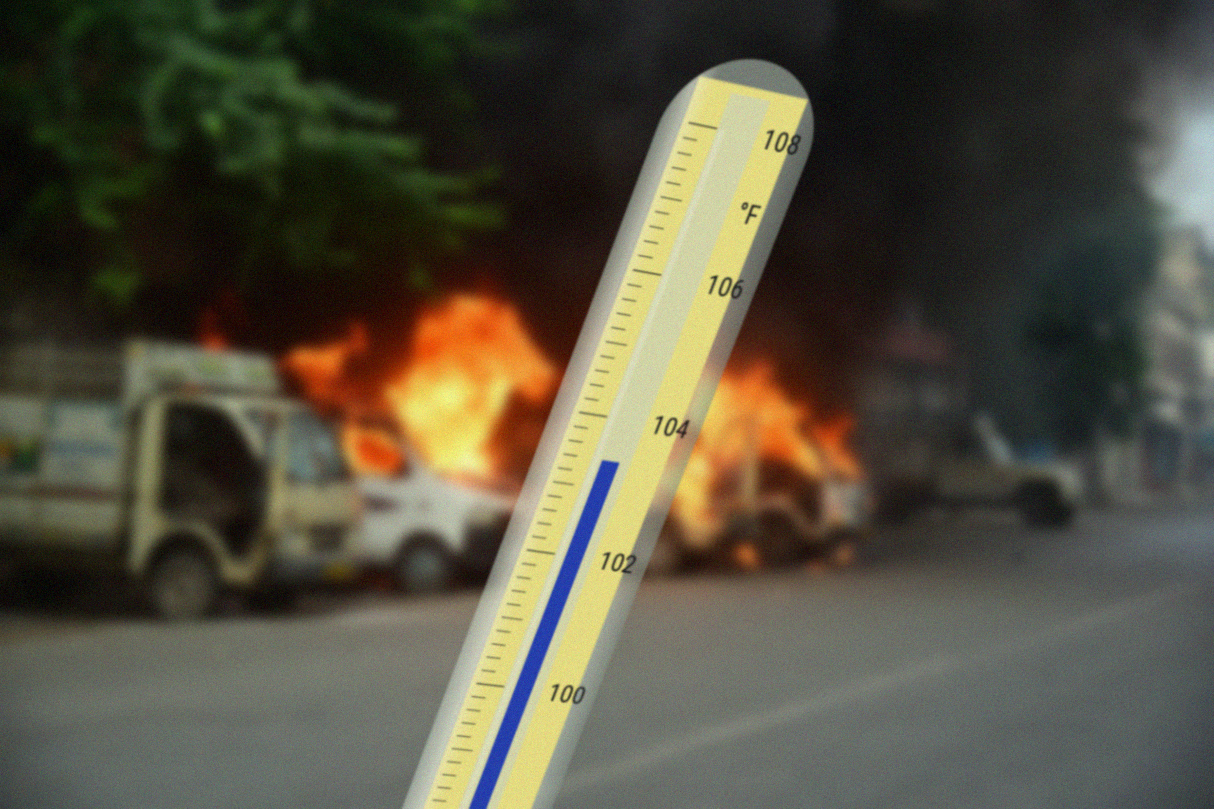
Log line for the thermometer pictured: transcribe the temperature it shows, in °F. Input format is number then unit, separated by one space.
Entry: 103.4 °F
